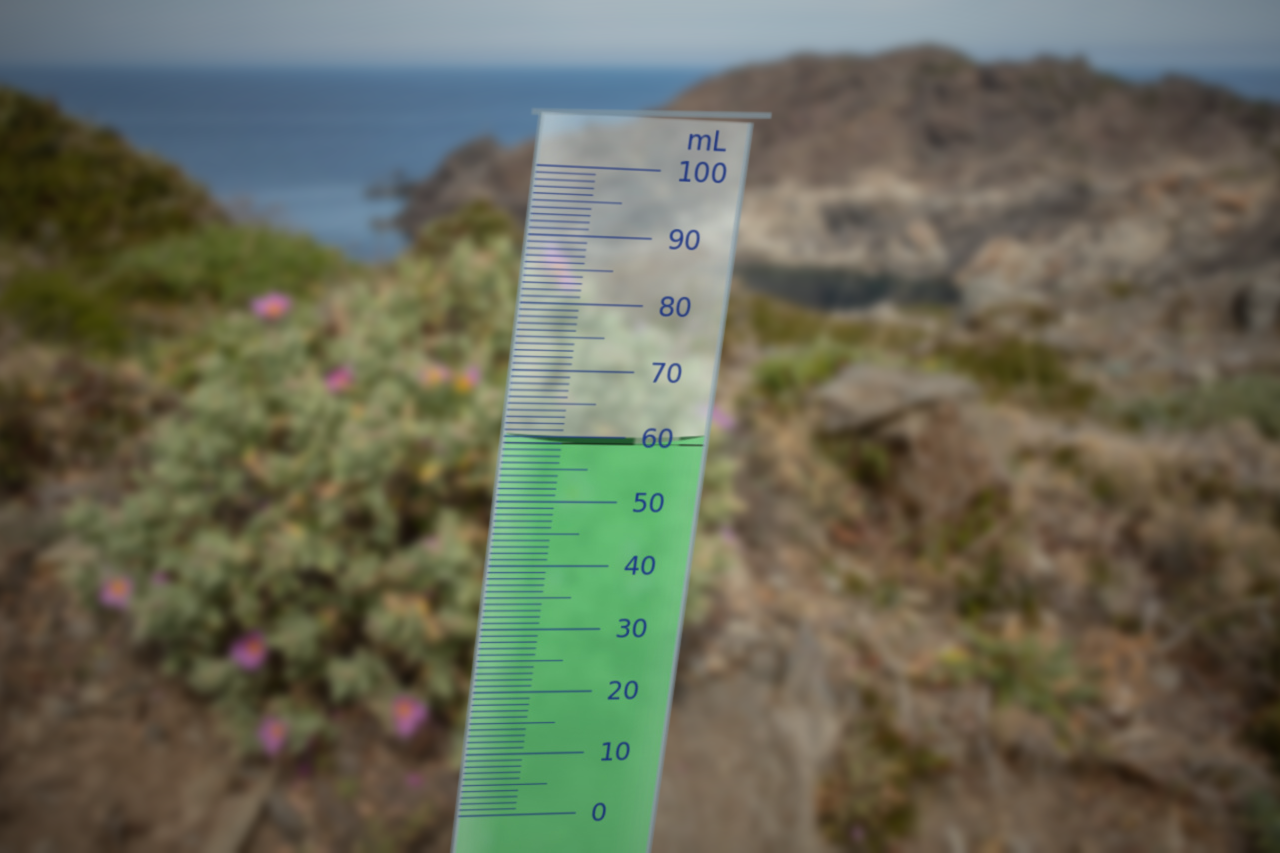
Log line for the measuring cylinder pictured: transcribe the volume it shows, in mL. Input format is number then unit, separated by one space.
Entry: 59 mL
